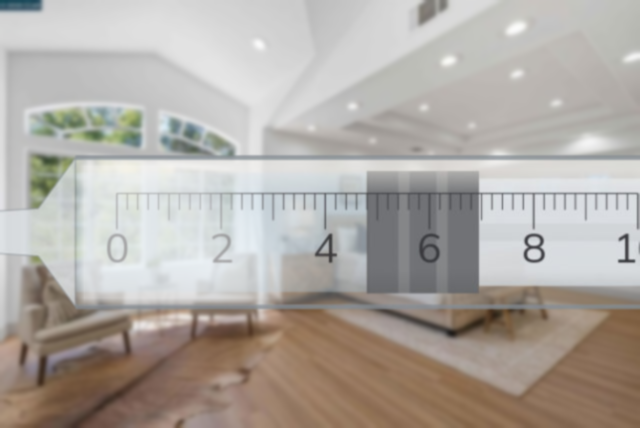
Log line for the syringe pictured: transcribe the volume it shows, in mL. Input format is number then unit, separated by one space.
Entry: 4.8 mL
